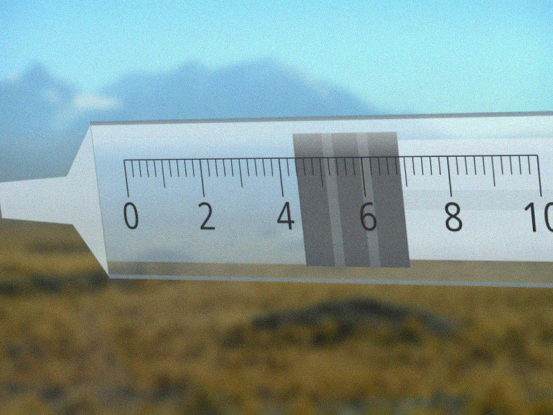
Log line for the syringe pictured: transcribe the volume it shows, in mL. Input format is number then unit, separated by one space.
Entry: 4.4 mL
